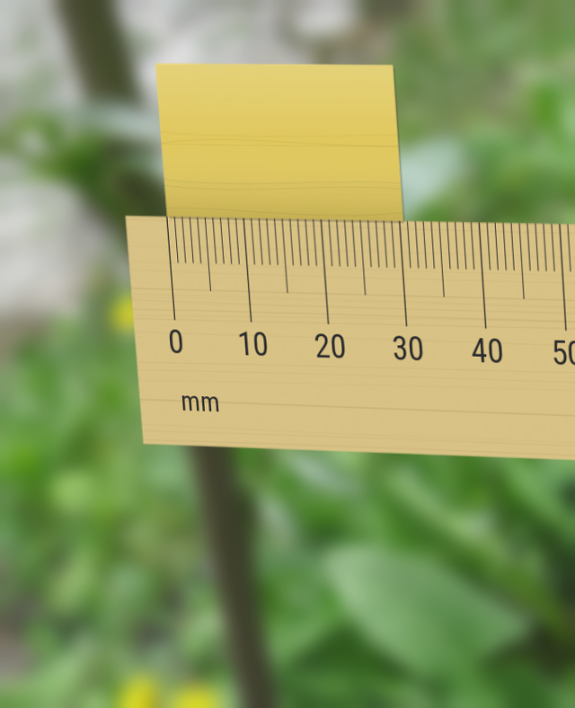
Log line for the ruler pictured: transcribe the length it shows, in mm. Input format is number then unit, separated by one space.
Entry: 30.5 mm
